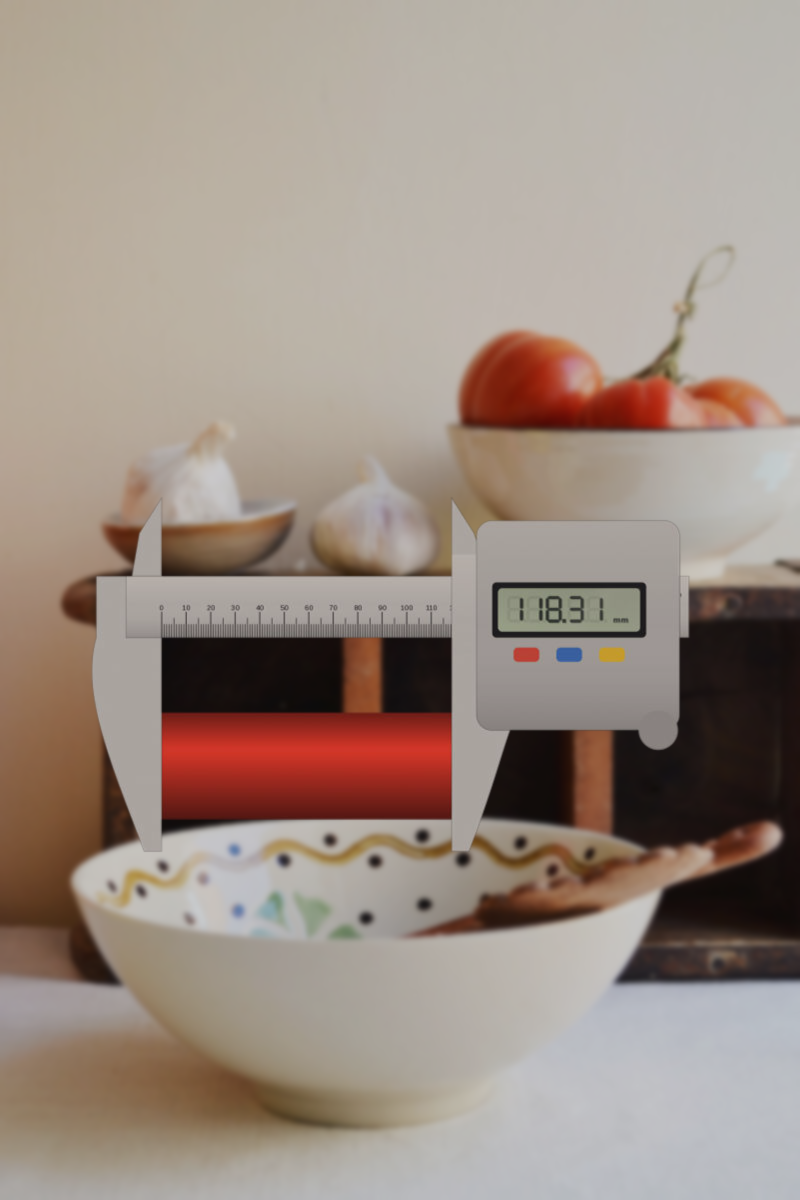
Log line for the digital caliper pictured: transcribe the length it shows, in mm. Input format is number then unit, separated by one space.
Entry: 118.31 mm
